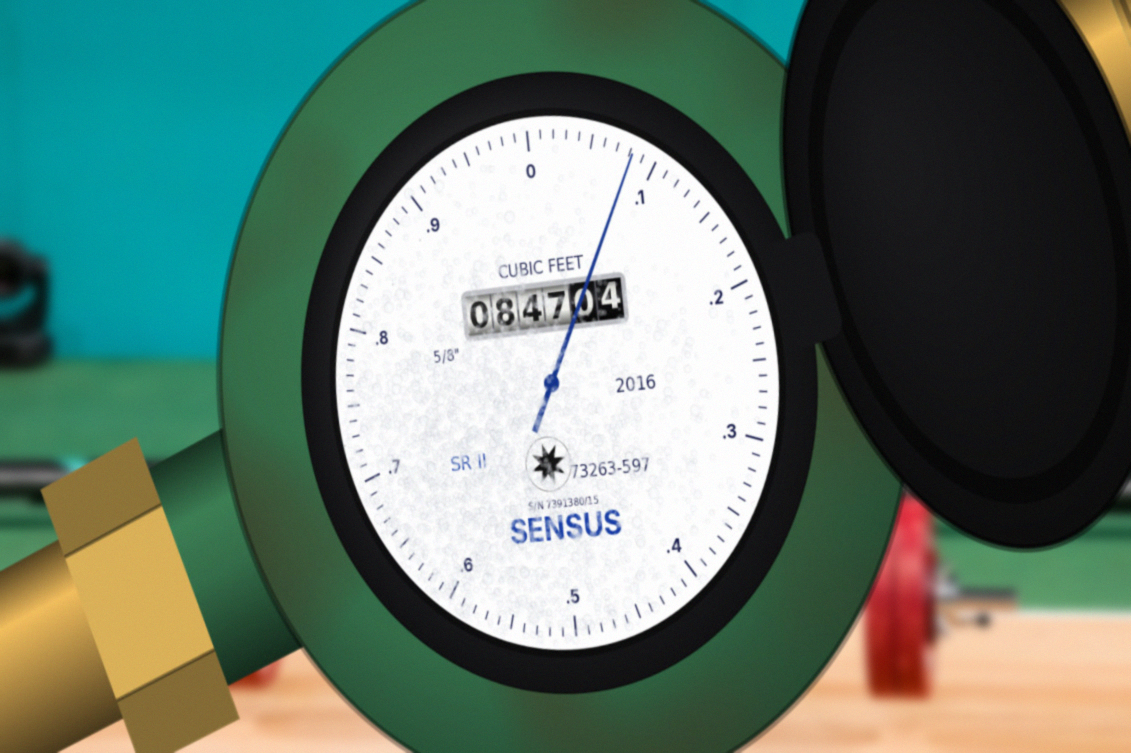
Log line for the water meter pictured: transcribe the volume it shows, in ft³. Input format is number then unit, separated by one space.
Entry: 84704.08 ft³
